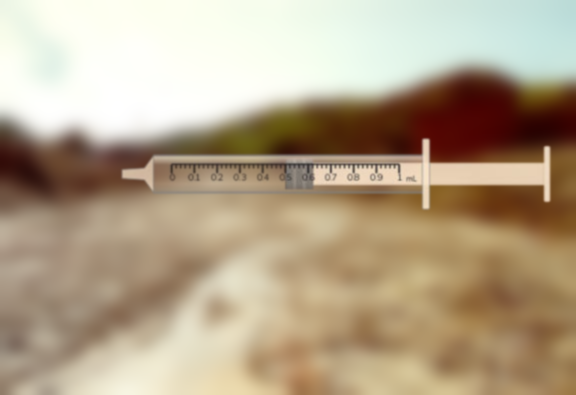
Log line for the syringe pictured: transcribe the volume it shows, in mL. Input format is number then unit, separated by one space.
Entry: 0.5 mL
